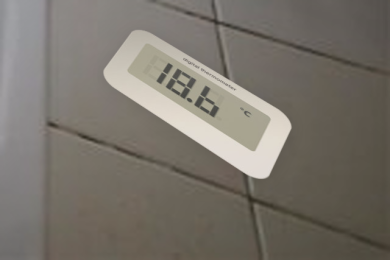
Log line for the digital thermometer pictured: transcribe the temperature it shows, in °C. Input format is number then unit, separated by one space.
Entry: 18.6 °C
